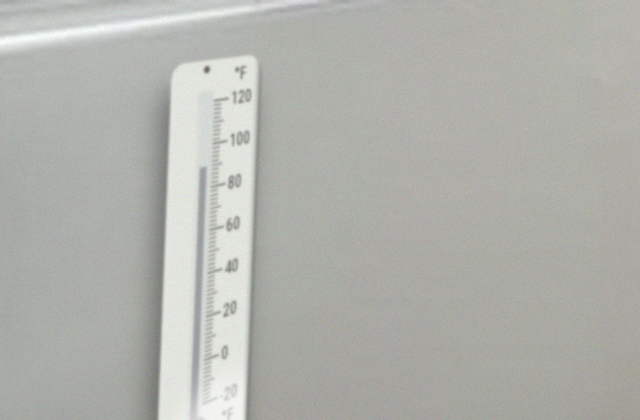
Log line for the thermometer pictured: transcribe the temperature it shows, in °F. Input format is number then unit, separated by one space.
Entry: 90 °F
